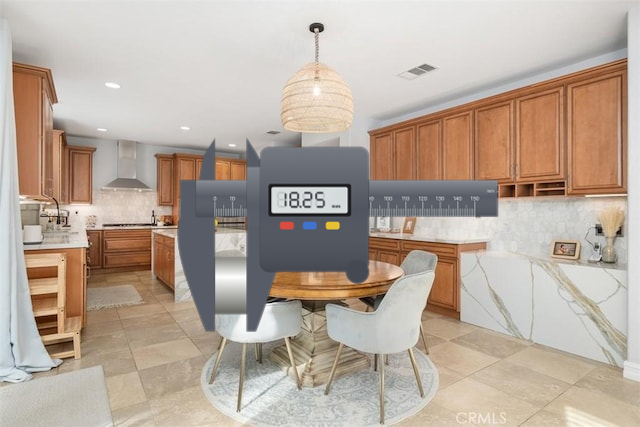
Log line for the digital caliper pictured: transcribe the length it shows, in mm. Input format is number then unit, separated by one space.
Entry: 18.25 mm
